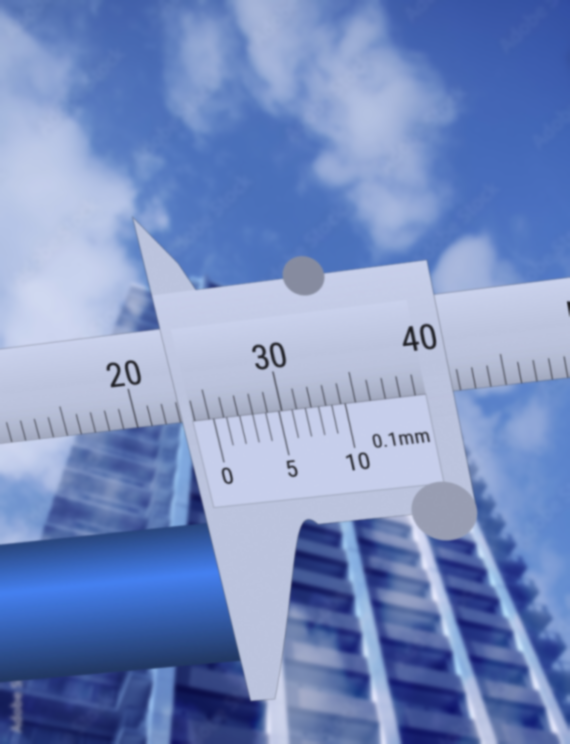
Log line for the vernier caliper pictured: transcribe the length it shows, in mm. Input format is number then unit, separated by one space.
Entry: 25.3 mm
